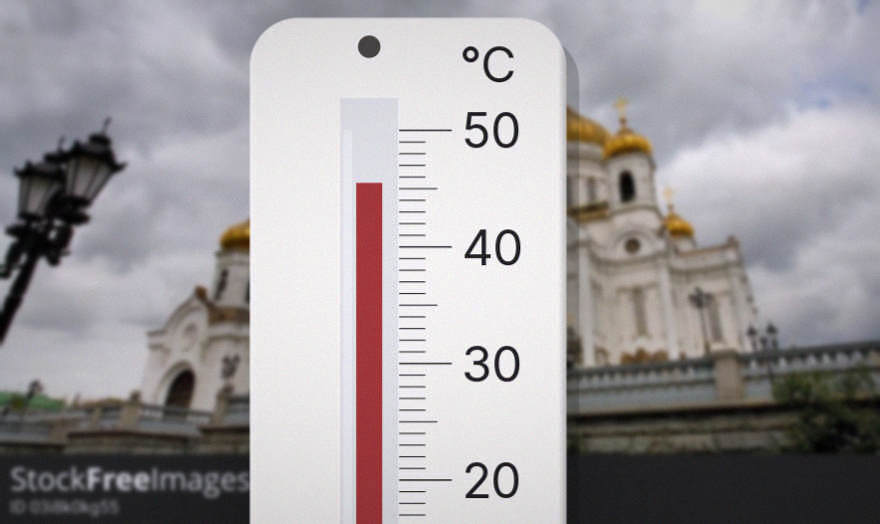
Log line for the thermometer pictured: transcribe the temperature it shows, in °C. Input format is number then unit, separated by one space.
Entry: 45.5 °C
